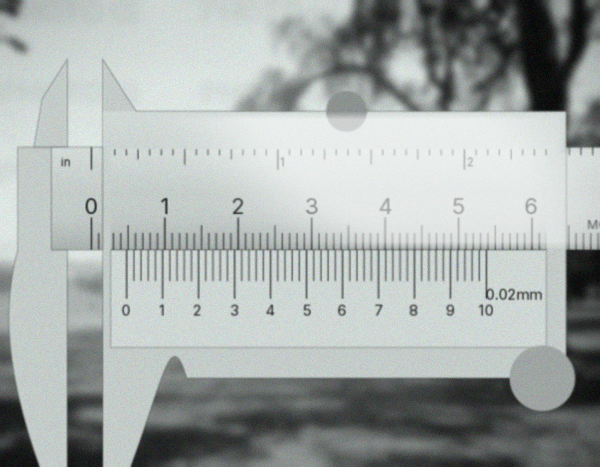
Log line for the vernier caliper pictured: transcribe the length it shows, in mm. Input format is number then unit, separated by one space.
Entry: 4.8 mm
